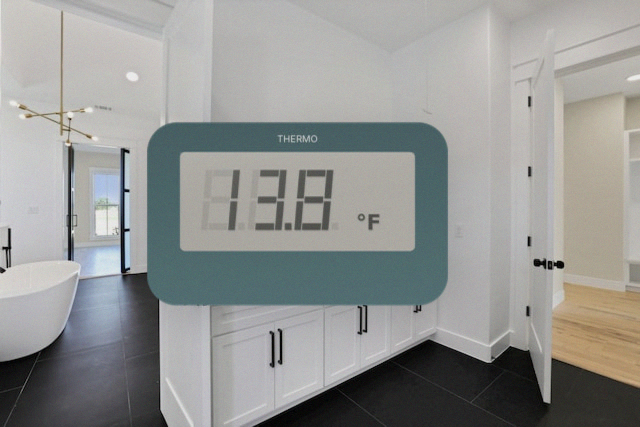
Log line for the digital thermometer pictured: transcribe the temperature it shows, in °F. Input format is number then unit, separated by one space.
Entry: 13.8 °F
